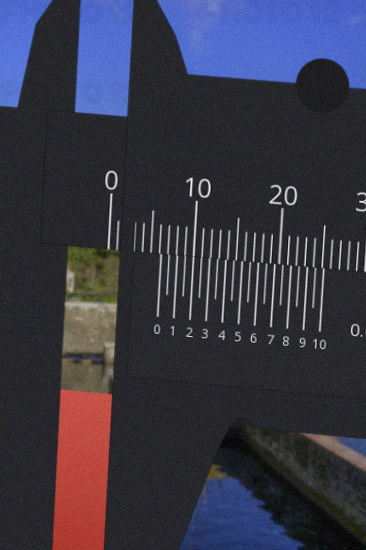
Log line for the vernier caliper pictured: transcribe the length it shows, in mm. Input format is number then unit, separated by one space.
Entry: 6.2 mm
